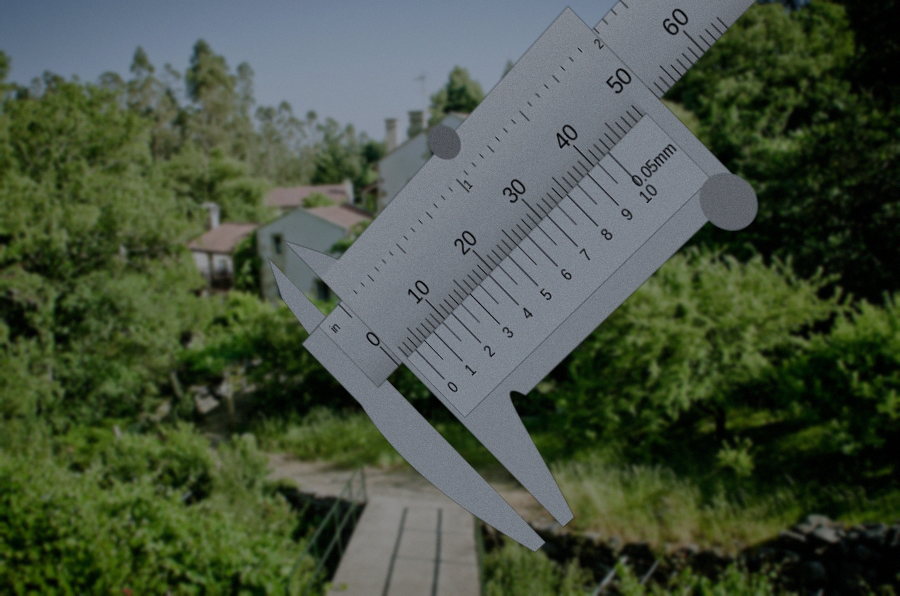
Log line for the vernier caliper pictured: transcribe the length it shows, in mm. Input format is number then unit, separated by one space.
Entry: 3.6 mm
